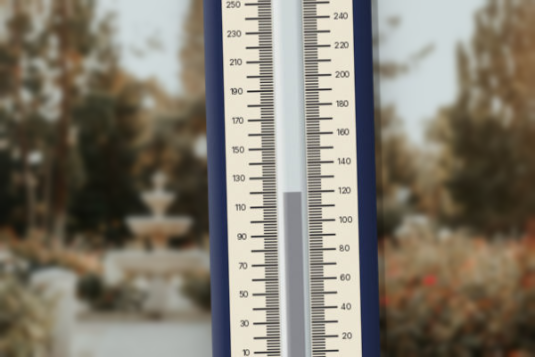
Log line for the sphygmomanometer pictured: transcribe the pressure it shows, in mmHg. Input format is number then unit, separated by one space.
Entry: 120 mmHg
